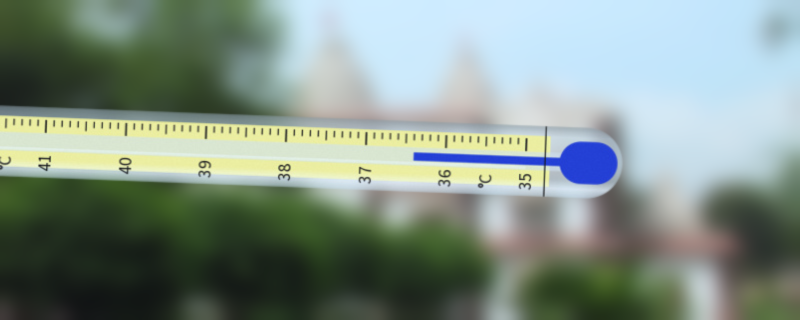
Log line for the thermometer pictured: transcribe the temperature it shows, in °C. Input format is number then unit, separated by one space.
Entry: 36.4 °C
